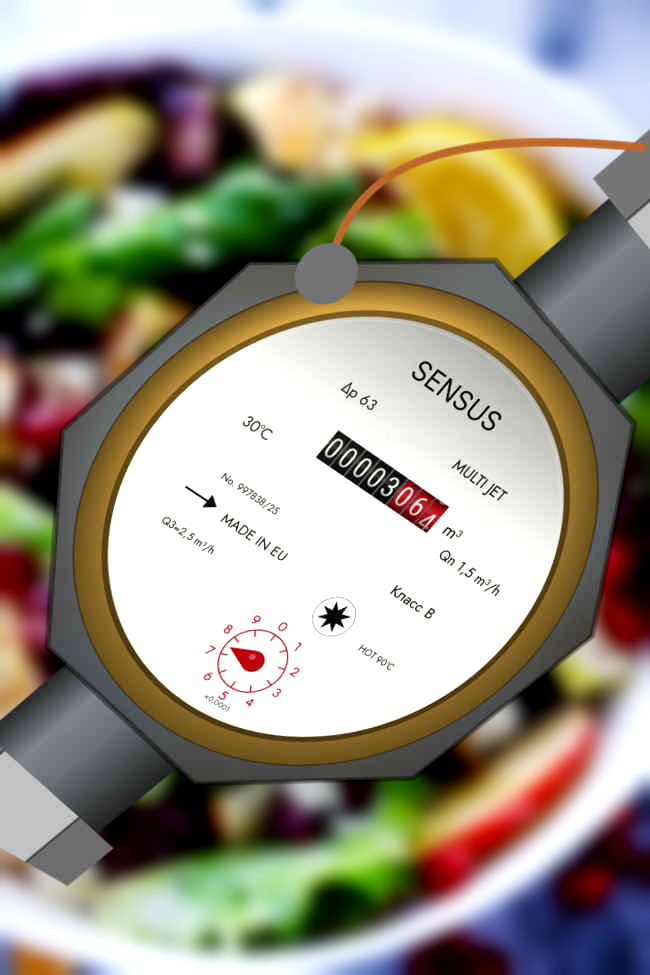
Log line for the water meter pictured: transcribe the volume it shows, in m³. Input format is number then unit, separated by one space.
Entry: 3.0637 m³
